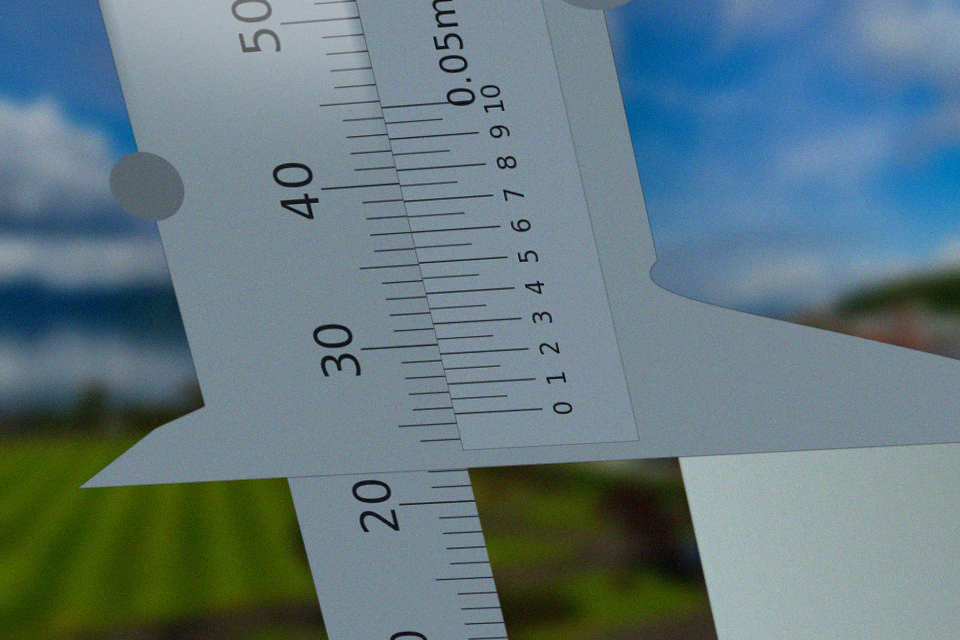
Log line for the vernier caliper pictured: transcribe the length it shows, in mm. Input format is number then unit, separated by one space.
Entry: 25.6 mm
